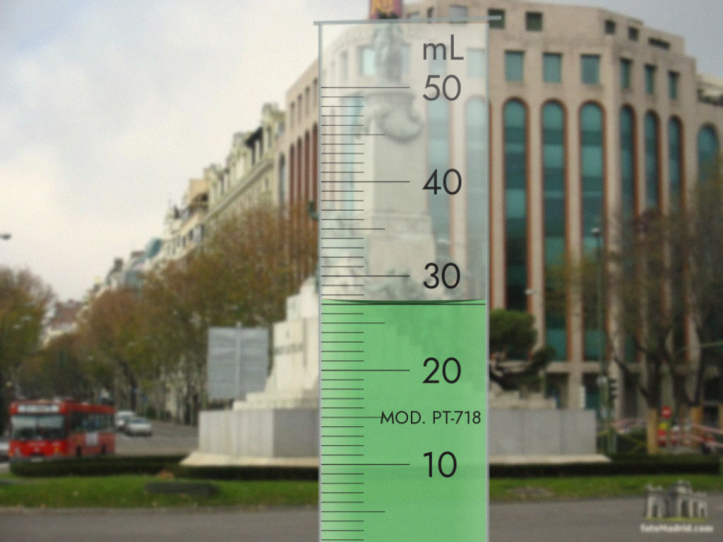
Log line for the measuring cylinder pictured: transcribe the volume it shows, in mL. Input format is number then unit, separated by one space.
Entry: 27 mL
